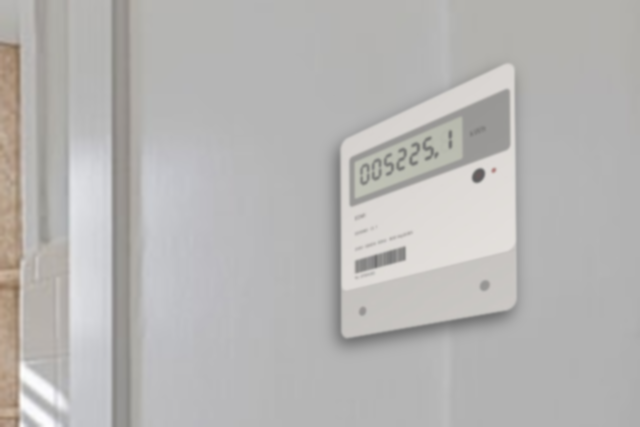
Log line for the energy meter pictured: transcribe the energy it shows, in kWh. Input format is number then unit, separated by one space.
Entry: 5225.1 kWh
